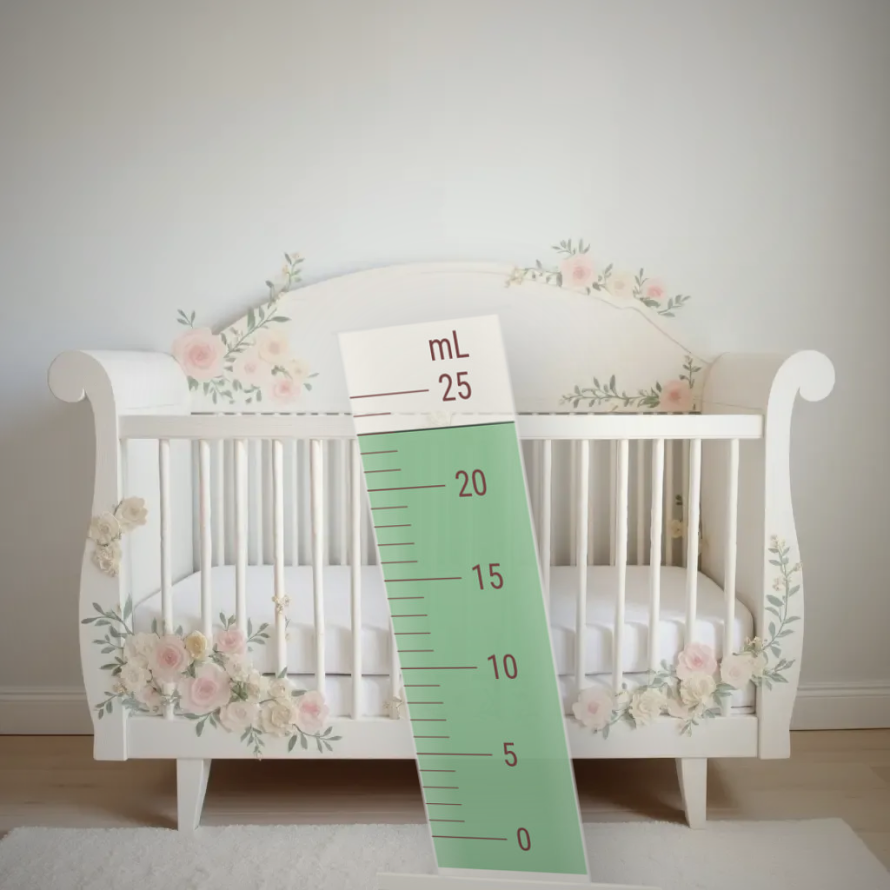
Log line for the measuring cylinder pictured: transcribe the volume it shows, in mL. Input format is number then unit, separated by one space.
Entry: 23 mL
